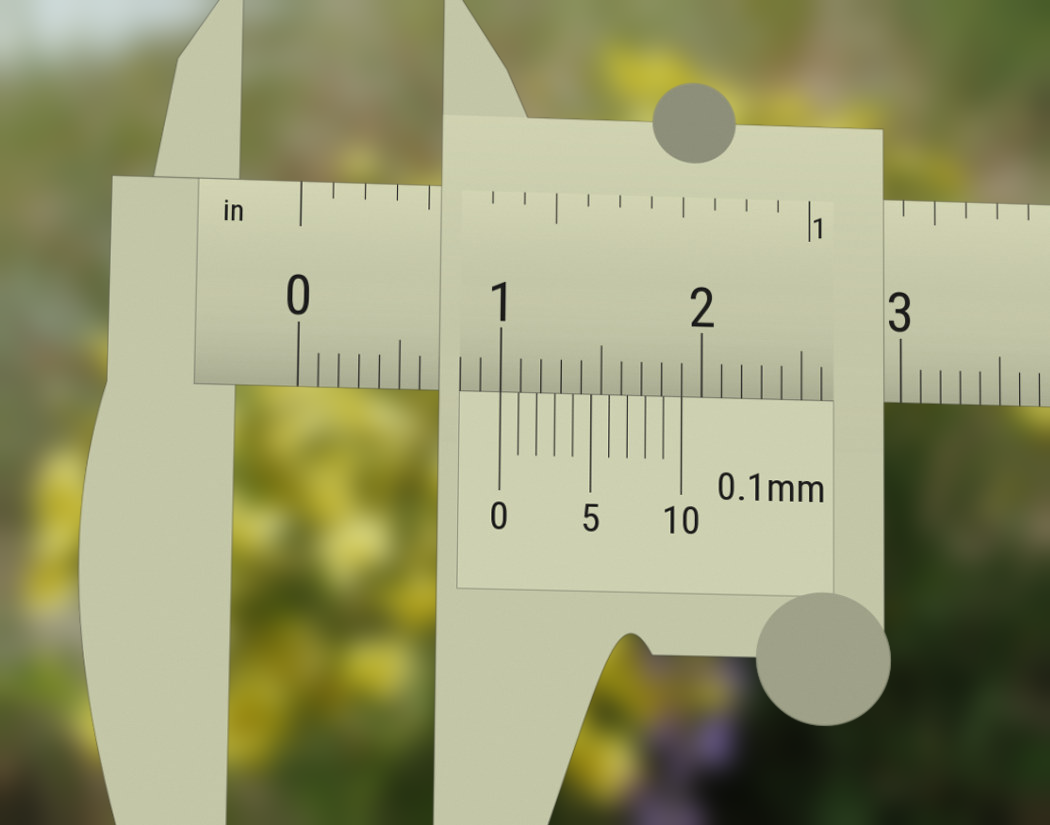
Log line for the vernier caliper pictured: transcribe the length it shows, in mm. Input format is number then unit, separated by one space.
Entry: 10.0 mm
